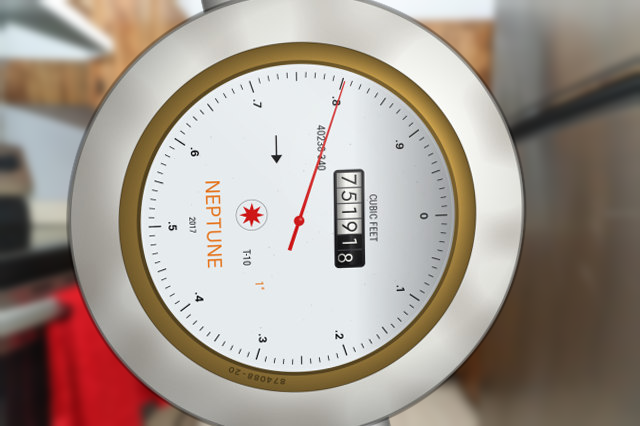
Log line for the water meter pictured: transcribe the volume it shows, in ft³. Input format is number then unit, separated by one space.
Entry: 751917.80 ft³
